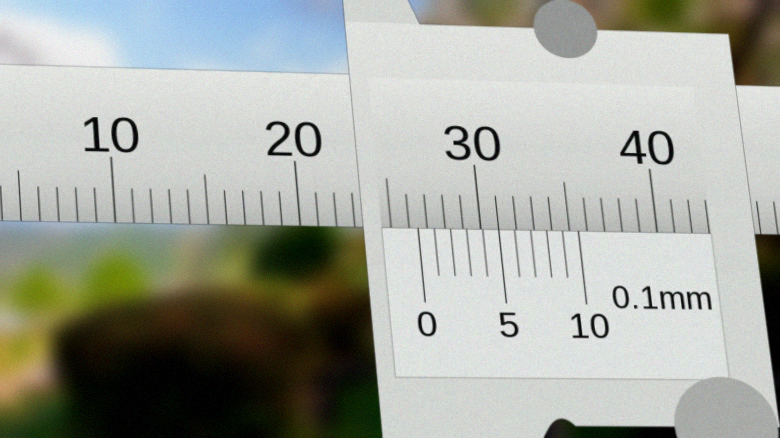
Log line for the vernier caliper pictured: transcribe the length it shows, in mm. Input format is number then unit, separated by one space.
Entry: 26.5 mm
